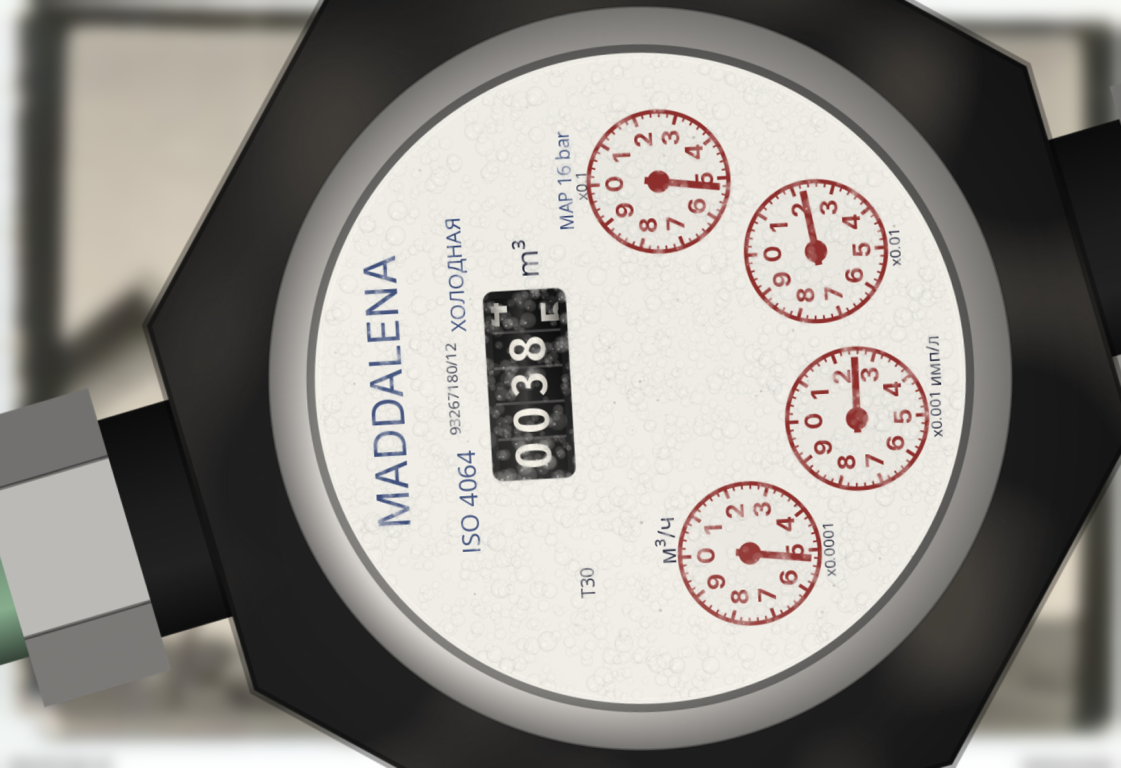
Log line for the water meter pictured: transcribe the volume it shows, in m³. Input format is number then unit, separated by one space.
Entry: 384.5225 m³
